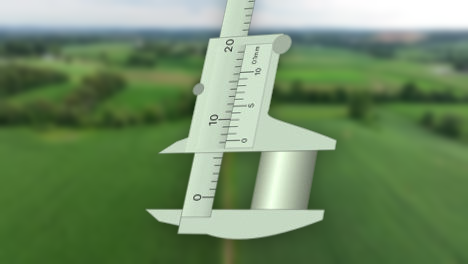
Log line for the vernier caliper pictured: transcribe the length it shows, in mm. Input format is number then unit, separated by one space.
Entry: 7.2 mm
